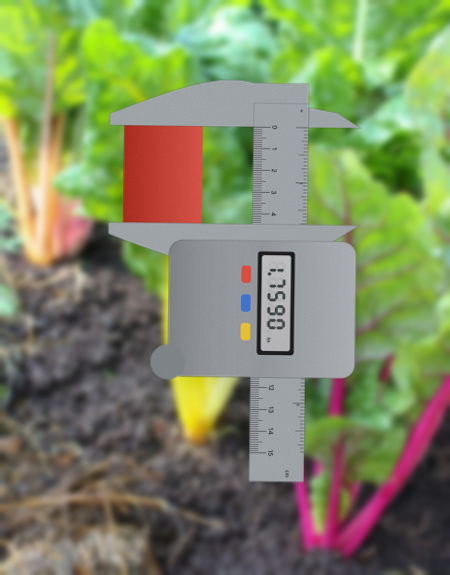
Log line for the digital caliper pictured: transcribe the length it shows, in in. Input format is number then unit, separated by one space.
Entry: 1.7590 in
